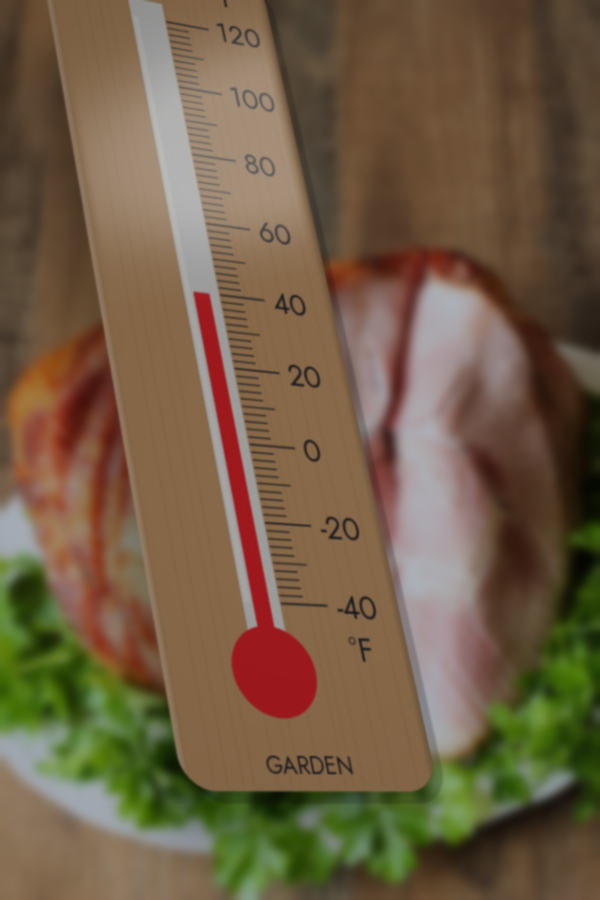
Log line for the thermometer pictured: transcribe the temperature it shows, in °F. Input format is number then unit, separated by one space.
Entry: 40 °F
